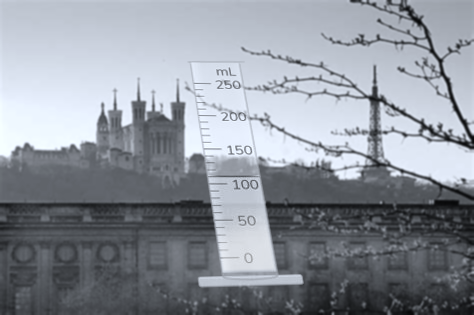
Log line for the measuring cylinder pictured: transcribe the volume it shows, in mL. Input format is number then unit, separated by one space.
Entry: 110 mL
